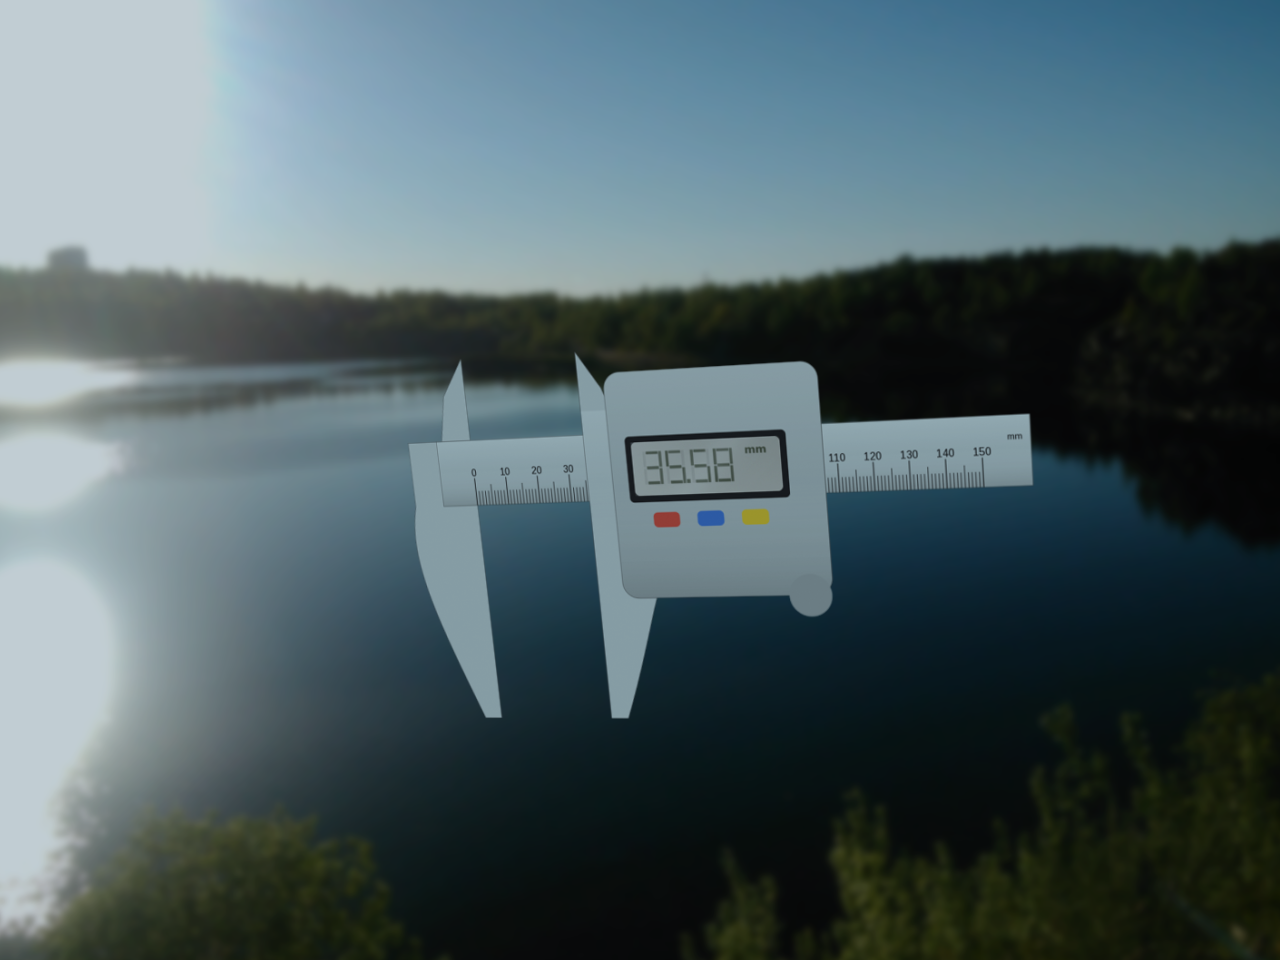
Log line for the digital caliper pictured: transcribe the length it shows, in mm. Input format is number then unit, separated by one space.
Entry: 35.58 mm
